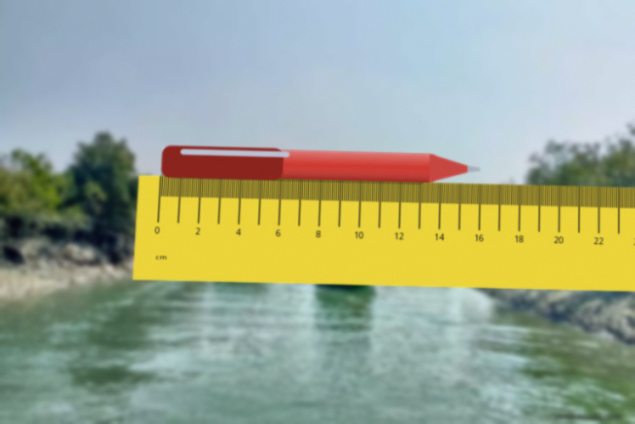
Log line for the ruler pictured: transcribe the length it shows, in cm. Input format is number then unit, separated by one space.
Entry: 16 cm
